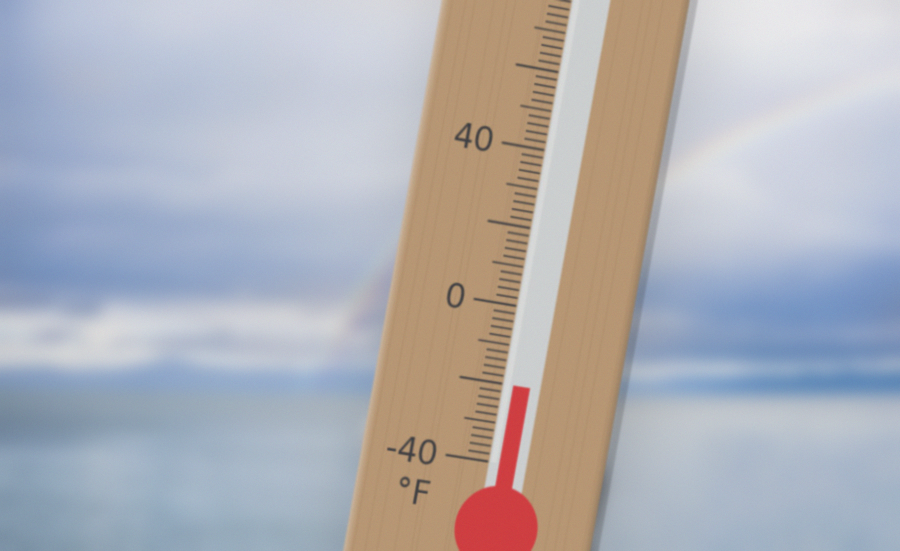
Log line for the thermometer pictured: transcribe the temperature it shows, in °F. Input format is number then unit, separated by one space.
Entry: -20 °F
